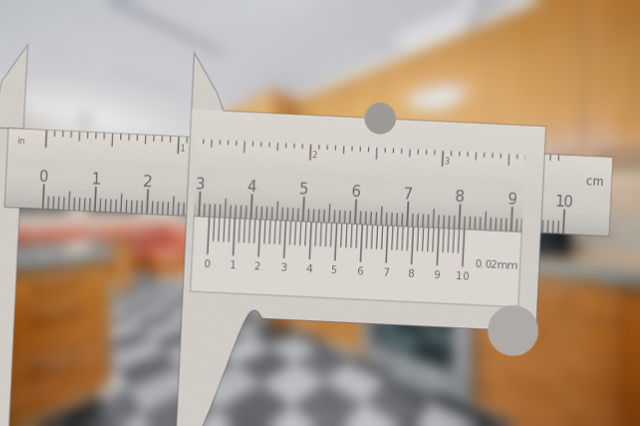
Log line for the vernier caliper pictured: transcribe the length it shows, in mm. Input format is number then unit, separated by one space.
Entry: 32.0 mm
